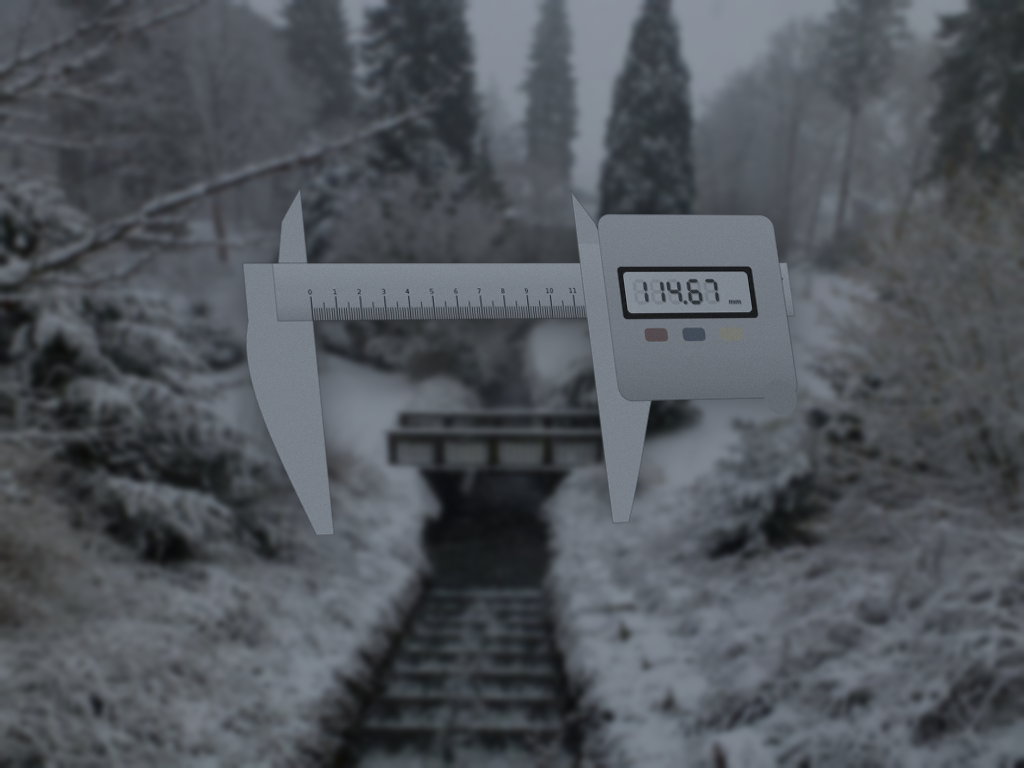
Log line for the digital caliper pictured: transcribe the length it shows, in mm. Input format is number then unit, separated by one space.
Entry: 114.67 mm
